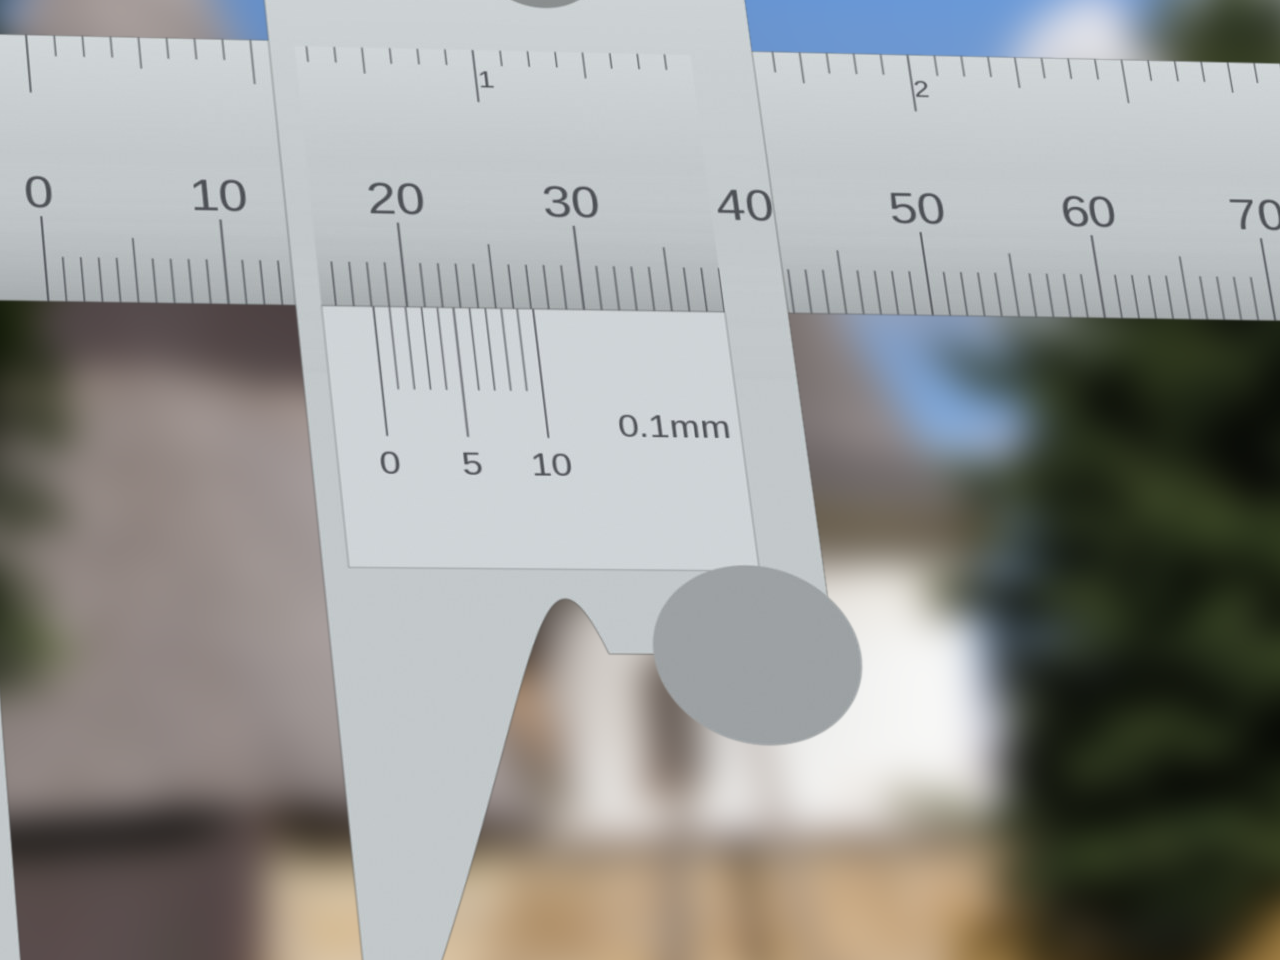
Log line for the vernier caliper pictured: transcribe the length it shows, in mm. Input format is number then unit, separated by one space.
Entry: 18.1 mm
